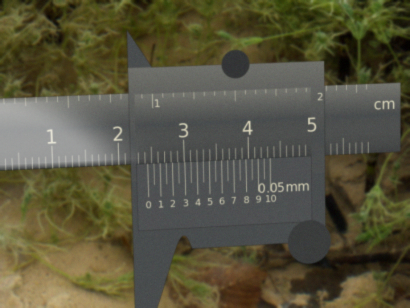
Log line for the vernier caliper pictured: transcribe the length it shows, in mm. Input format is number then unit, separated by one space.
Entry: 24.4 mm
